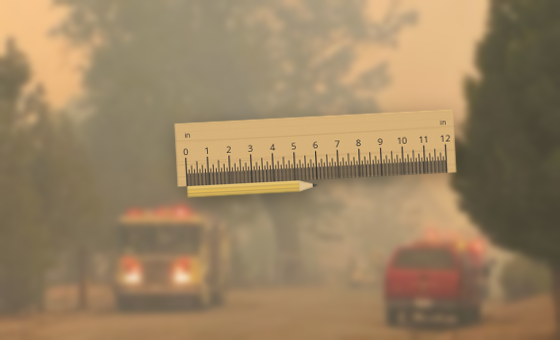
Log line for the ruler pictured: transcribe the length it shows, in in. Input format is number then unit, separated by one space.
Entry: 6 in
